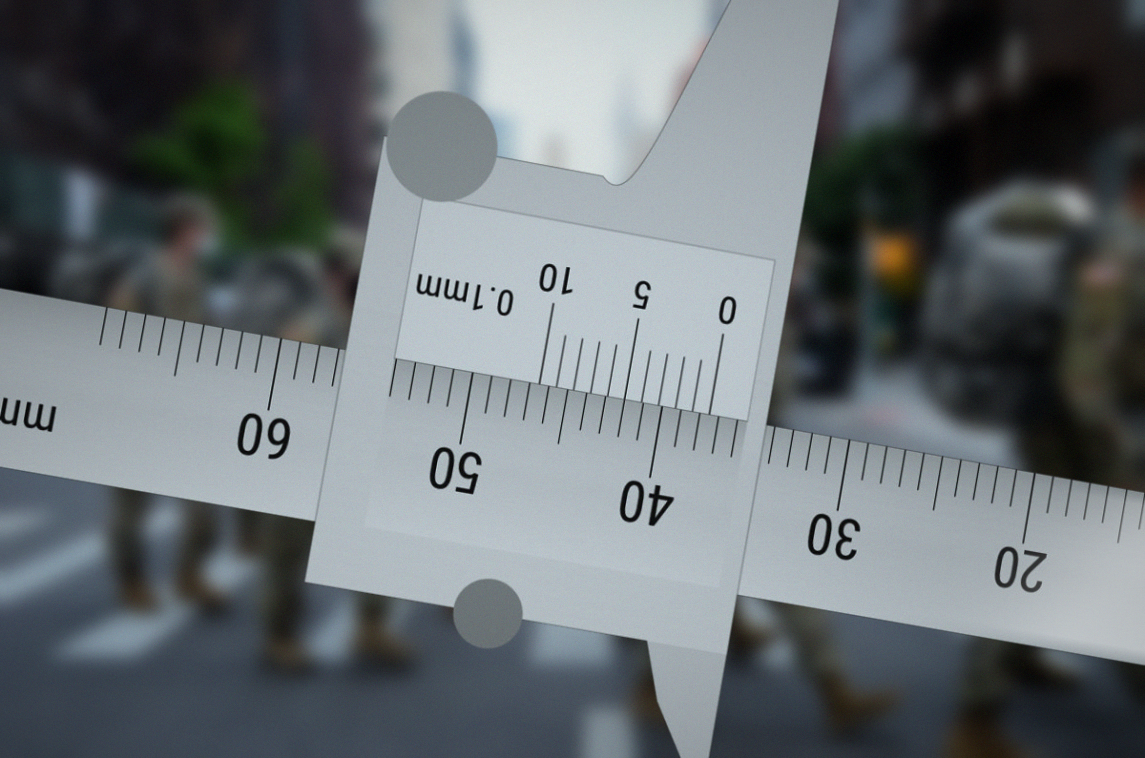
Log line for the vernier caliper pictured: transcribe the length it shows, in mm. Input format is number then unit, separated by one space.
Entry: 37.5 mm
